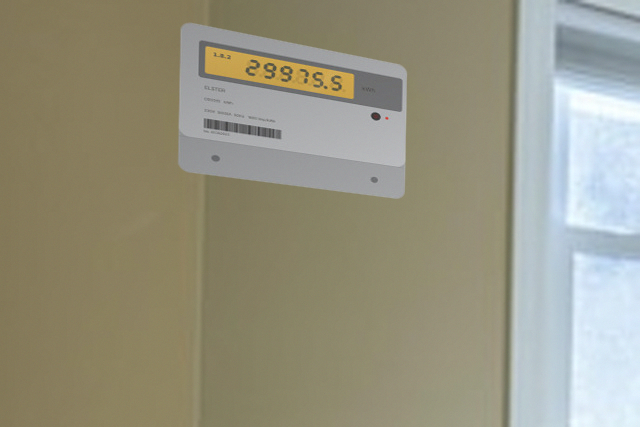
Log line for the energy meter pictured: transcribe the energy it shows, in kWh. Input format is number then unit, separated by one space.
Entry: 29975.5 kWh
